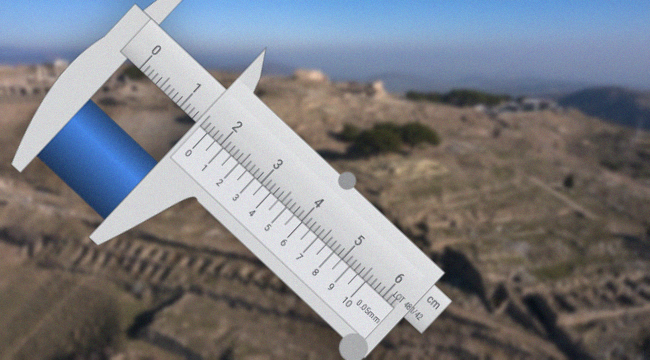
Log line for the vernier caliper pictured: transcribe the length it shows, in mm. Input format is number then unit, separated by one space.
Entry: 16.8 mm
